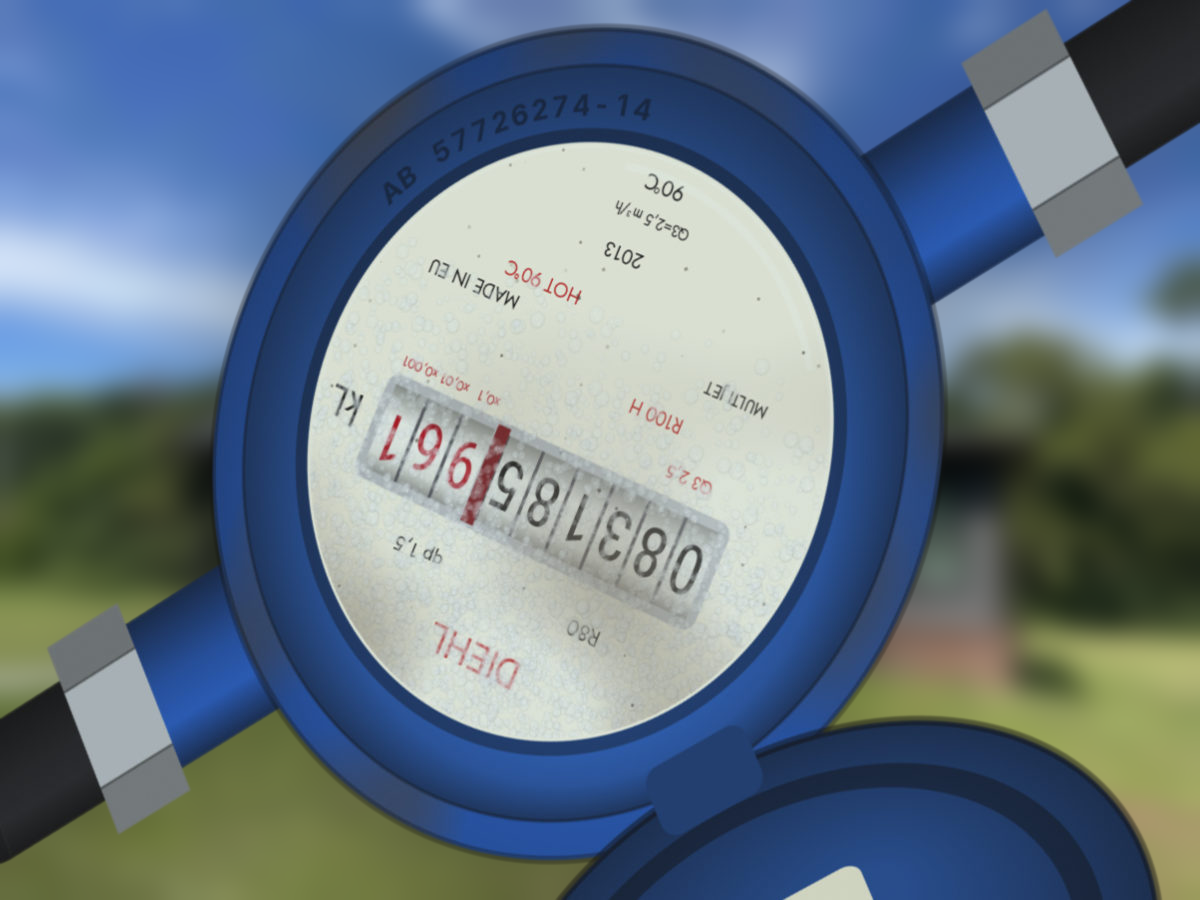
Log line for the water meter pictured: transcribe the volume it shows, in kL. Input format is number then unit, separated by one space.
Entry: 83185.961 kL
